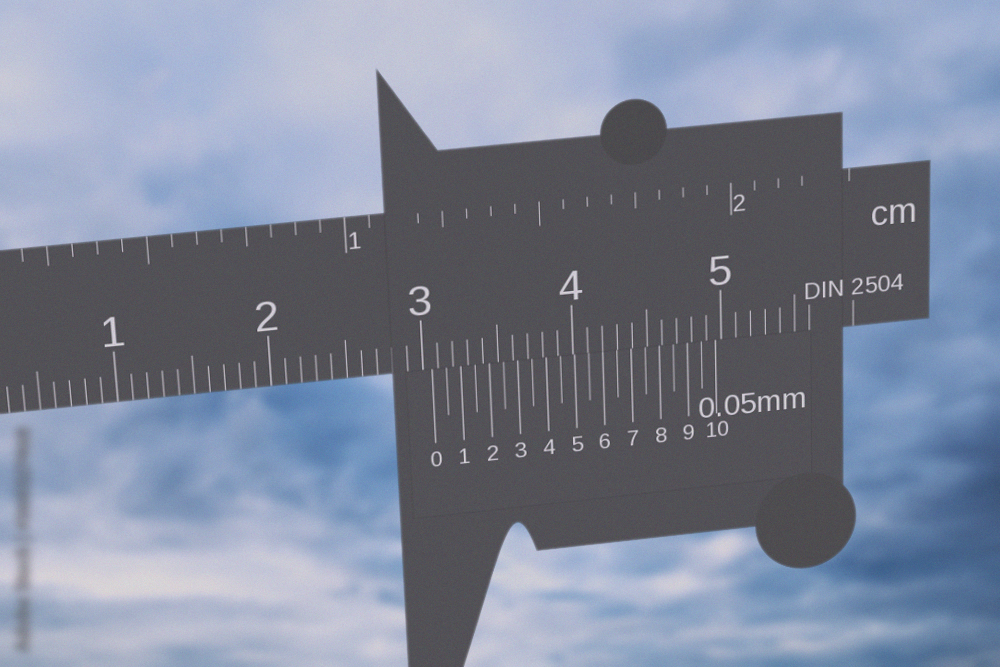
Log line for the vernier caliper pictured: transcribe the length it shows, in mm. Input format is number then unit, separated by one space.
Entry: 30.6 mm
